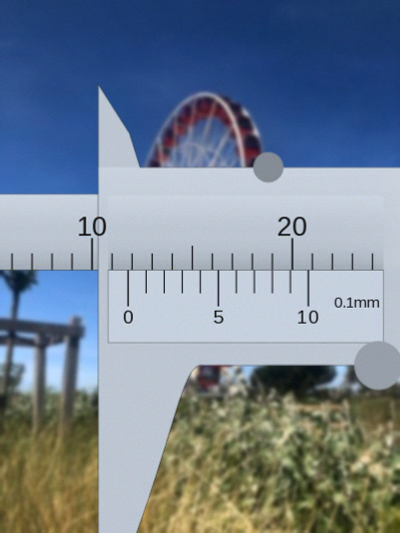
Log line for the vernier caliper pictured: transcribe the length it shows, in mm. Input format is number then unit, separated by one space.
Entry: 11.8 mm
